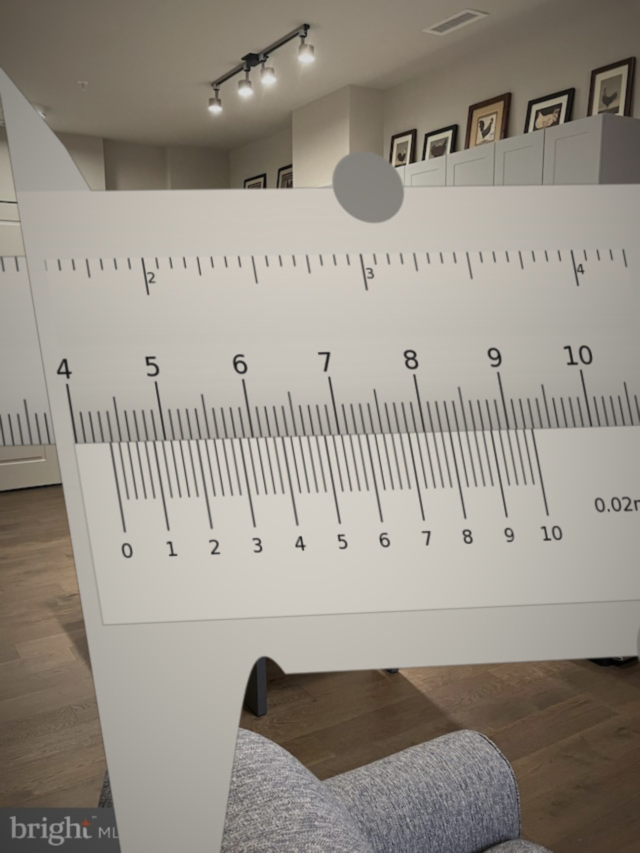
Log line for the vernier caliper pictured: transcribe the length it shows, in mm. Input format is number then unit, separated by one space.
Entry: 43.8 mm
